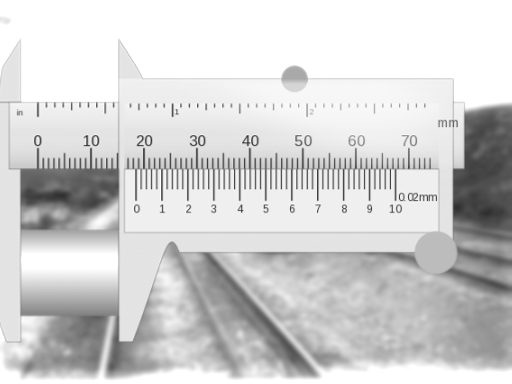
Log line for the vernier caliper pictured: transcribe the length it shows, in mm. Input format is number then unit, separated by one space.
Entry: 18.5 mm
